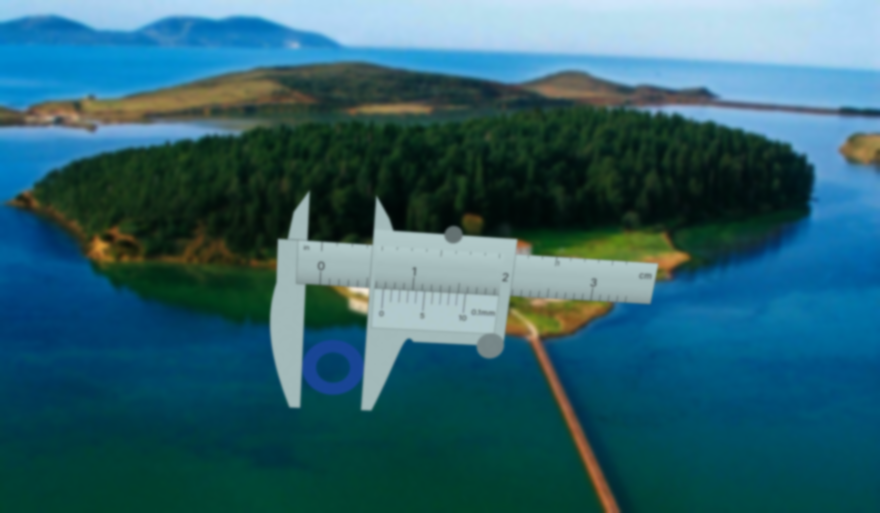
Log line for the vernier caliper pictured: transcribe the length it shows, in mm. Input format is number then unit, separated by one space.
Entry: 6.8 mm
